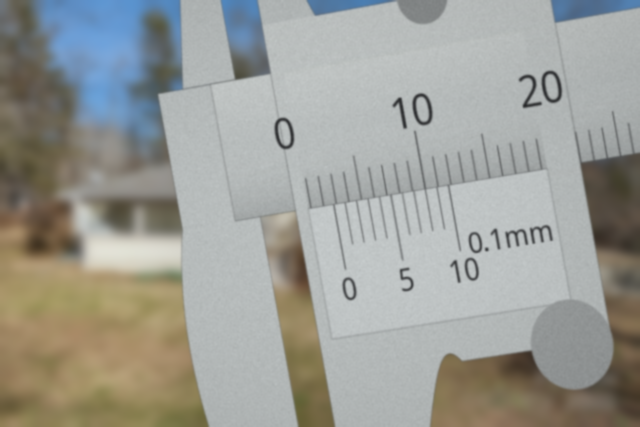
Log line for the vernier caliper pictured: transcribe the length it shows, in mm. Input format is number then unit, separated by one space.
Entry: 2.8 mm
